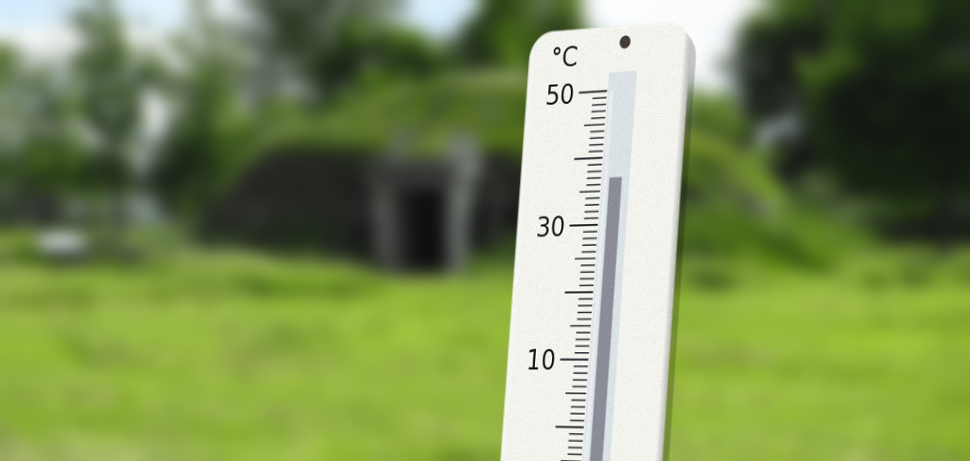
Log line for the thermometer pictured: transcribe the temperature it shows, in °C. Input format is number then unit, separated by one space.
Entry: 37 °C
